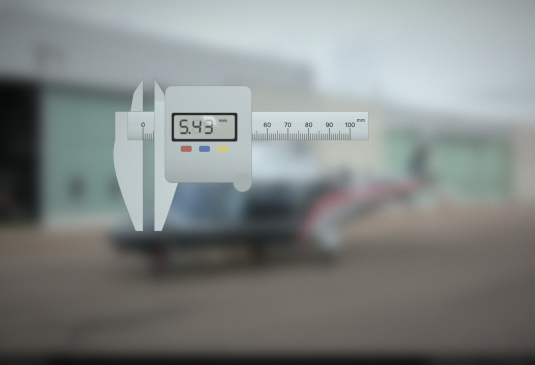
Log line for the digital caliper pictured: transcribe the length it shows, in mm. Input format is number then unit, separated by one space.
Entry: 5.43 mm
